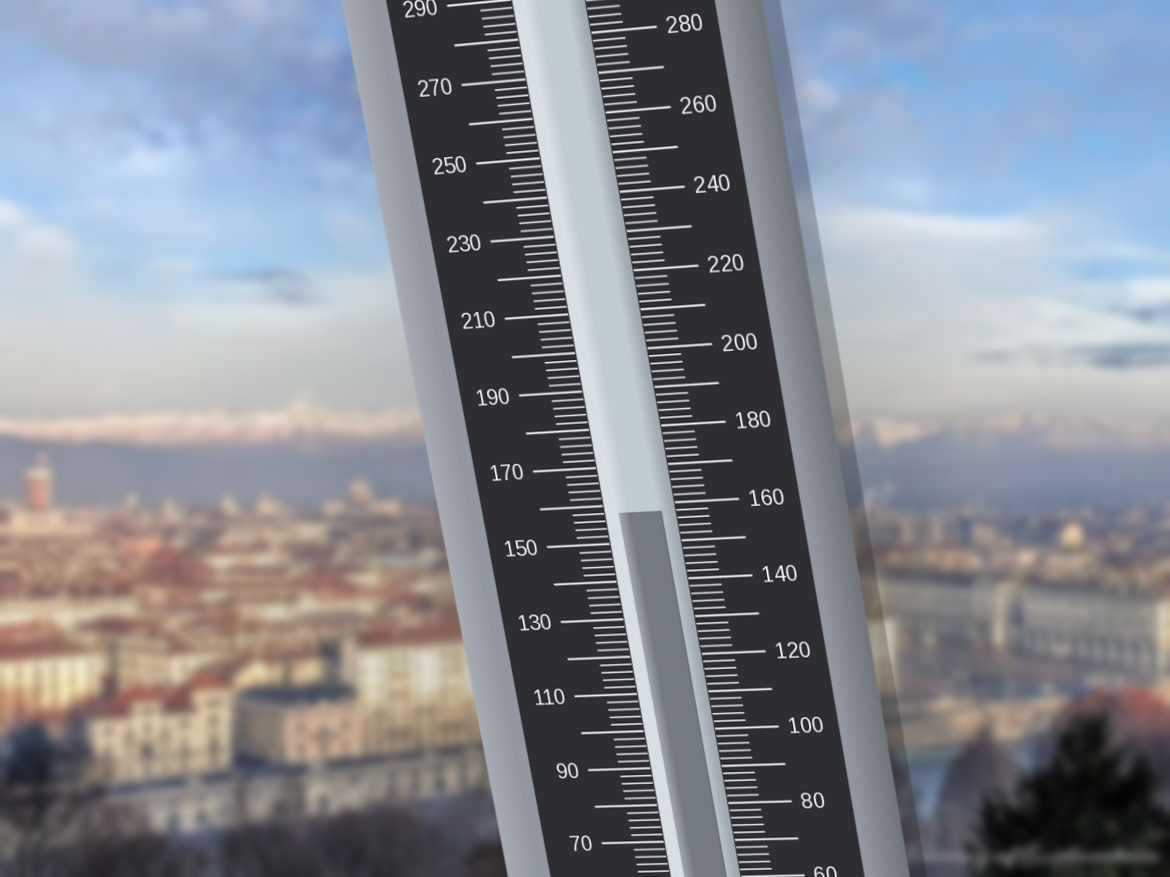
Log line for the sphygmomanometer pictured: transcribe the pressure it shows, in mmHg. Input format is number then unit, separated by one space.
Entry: 158 mmHg
